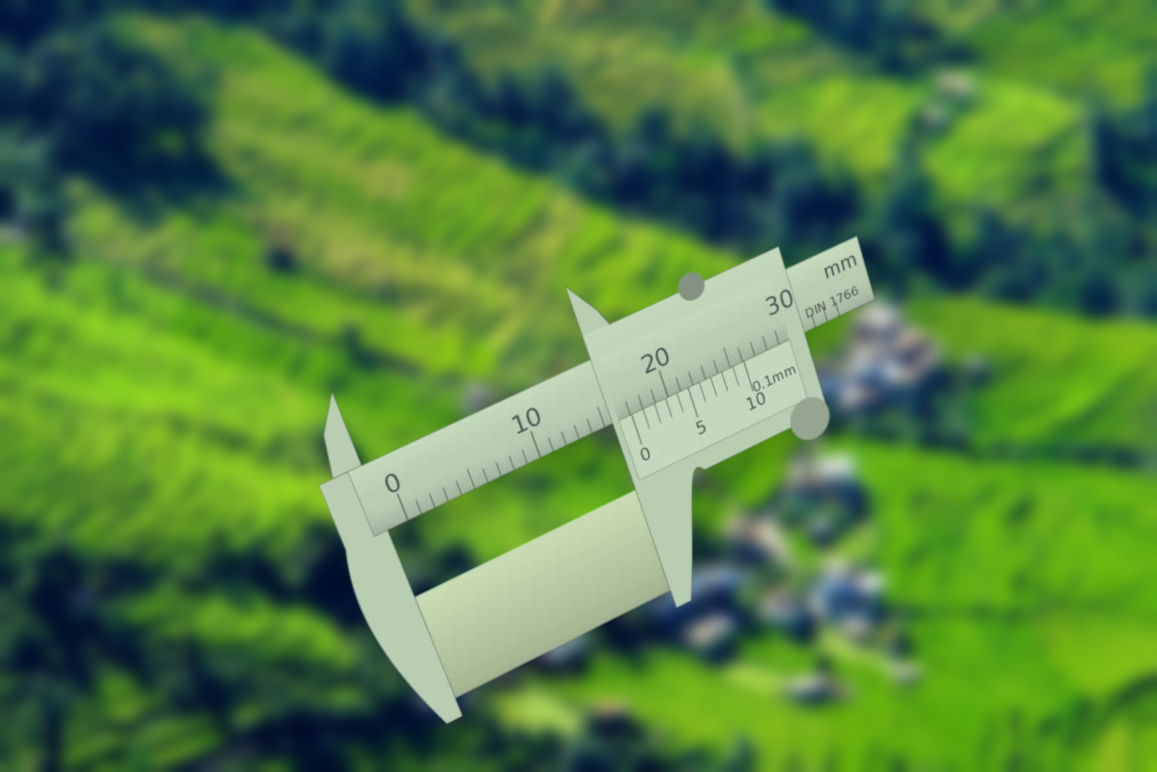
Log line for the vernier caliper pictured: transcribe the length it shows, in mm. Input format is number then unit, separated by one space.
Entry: 17.1 mm
